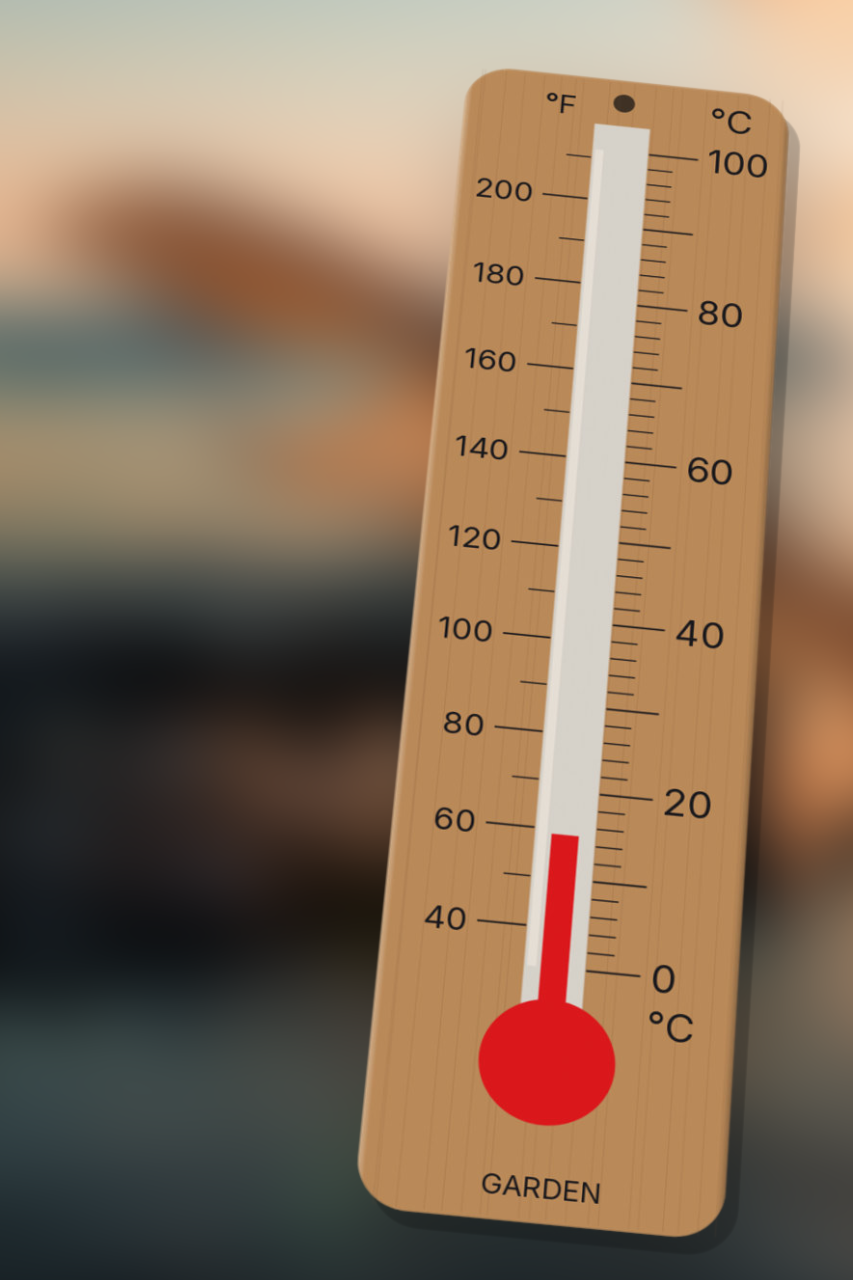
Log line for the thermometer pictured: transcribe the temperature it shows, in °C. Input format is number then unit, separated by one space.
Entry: 15 °C
